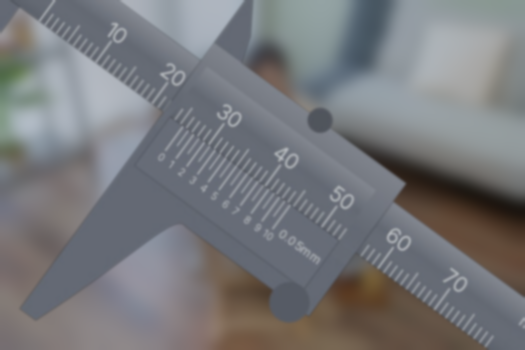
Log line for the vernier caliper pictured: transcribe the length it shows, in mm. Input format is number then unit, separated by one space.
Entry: 25.5 mm
